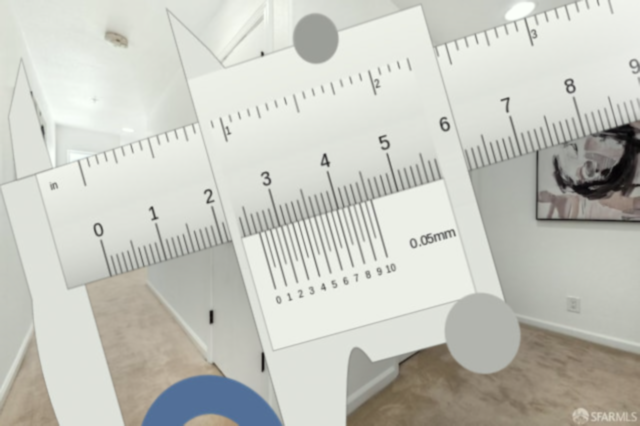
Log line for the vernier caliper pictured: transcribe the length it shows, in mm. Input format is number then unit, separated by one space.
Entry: 26.5 mm
